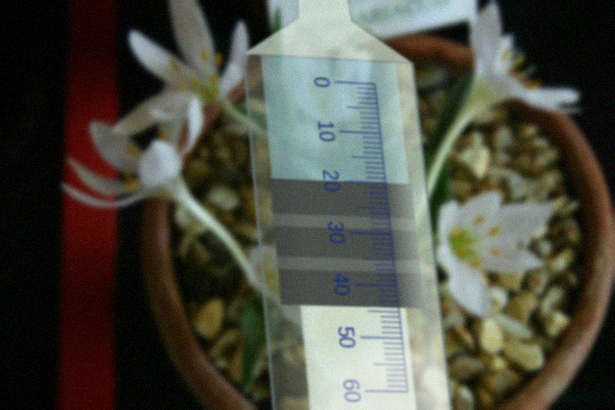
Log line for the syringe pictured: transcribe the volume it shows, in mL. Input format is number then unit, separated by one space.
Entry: 20 mL
